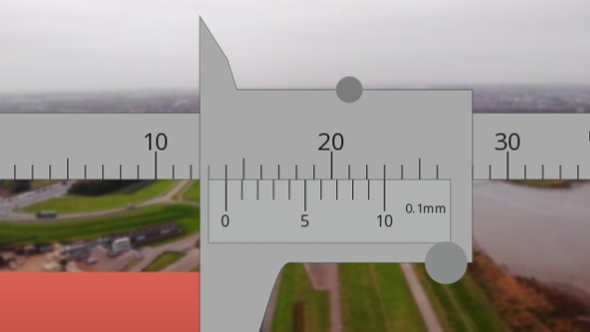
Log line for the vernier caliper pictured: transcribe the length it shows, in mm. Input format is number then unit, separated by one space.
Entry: 14.0 mm
